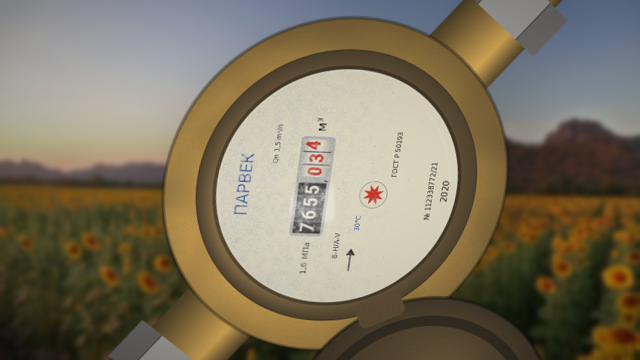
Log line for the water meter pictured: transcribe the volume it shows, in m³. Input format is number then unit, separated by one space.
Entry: 7655.034 m³
